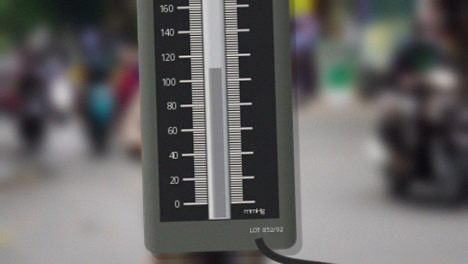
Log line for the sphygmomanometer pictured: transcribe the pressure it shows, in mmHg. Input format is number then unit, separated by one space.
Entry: 110 mmHg
